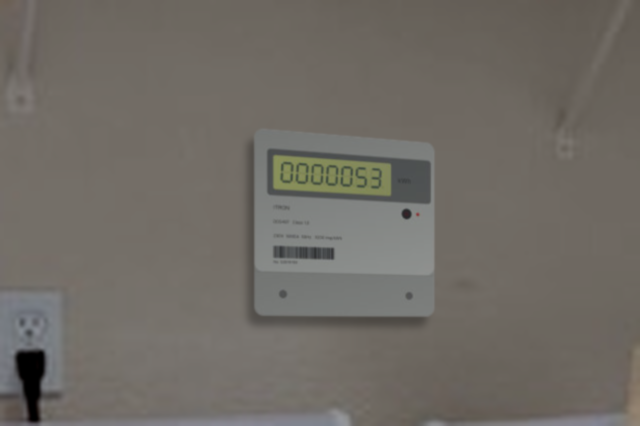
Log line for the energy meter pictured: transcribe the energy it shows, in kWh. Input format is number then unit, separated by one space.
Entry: 53 kWh
